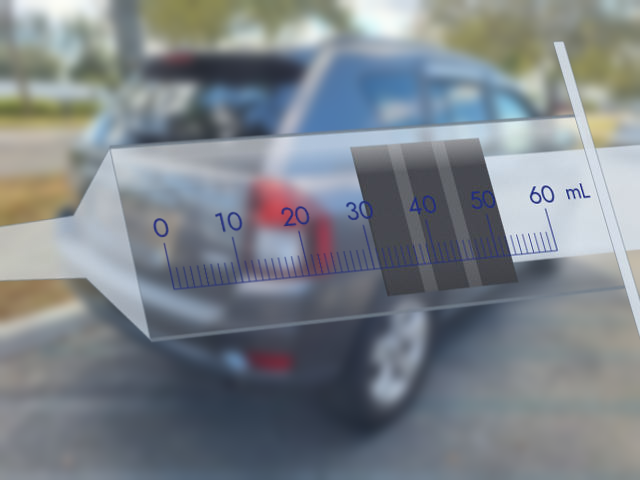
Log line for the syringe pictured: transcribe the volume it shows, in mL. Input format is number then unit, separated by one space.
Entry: 31 mL
